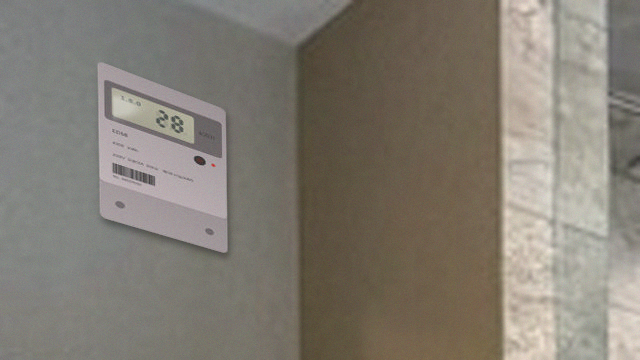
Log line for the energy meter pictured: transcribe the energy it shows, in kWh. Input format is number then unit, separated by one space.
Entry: 28 kWh
